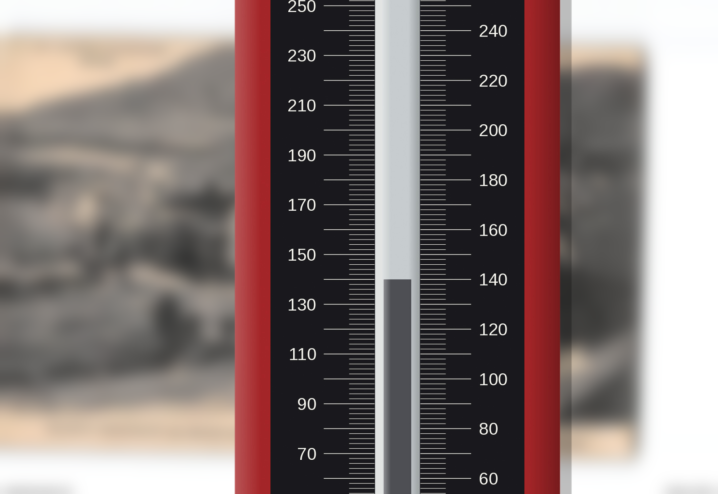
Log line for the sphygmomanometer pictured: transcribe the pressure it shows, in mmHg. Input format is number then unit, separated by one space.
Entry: 140 mmHg
